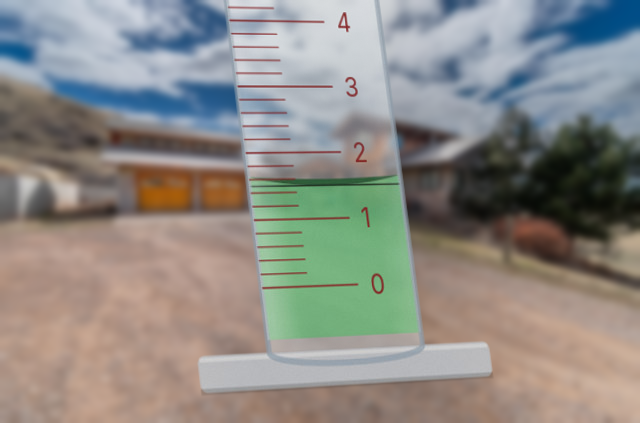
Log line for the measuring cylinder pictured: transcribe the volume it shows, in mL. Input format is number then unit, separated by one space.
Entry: 1.5 mL
